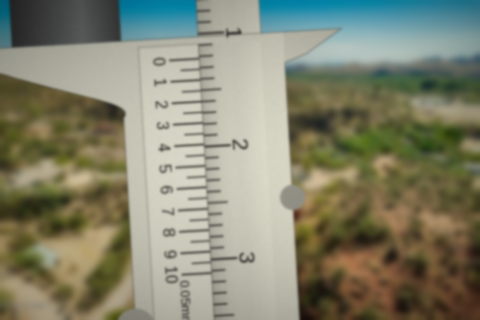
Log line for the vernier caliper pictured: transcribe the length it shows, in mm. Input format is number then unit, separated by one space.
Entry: 12.2 mm
